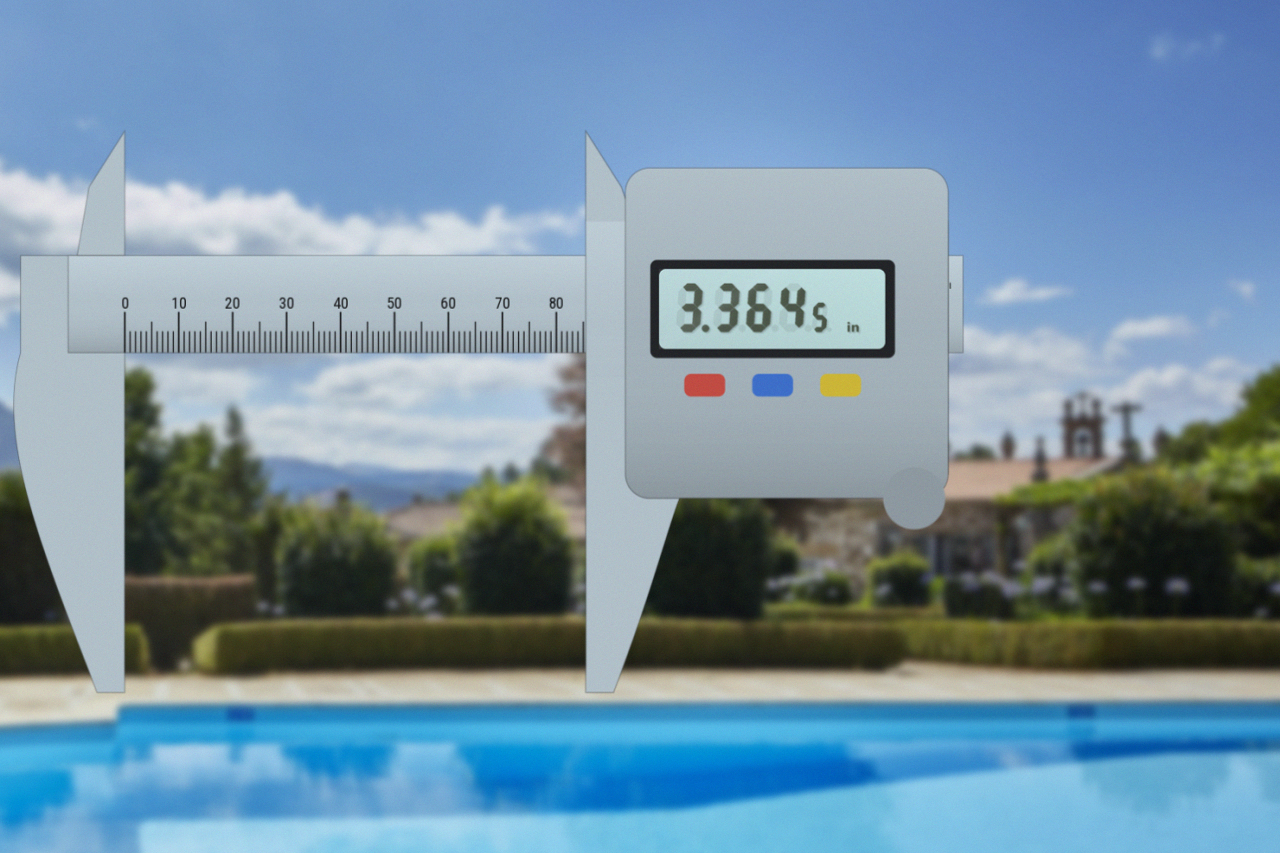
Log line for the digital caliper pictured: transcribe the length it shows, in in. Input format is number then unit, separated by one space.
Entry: 3.3645 in
